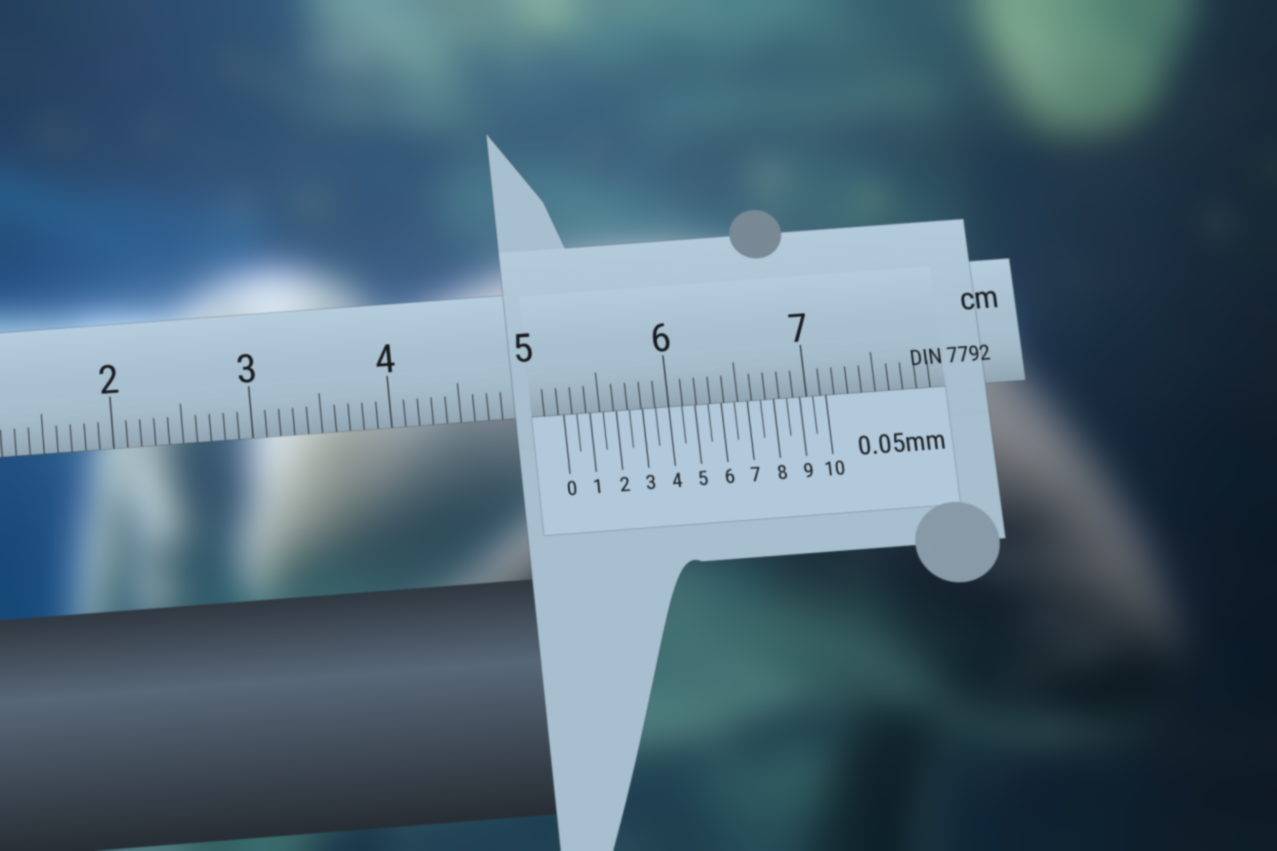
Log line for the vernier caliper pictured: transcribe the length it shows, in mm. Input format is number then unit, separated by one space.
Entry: 52.4 mm
